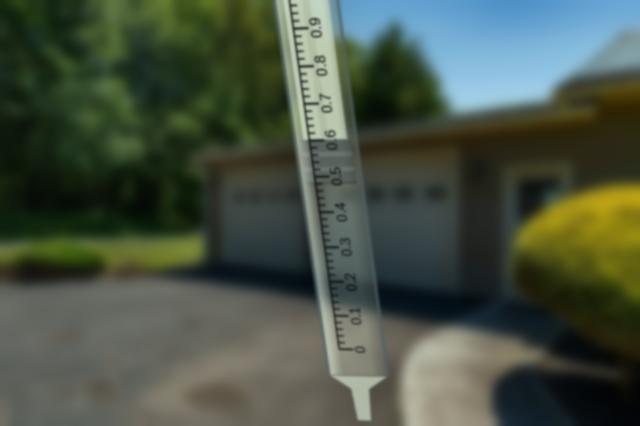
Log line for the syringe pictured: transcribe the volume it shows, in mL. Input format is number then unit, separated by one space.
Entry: 0.48 mL
